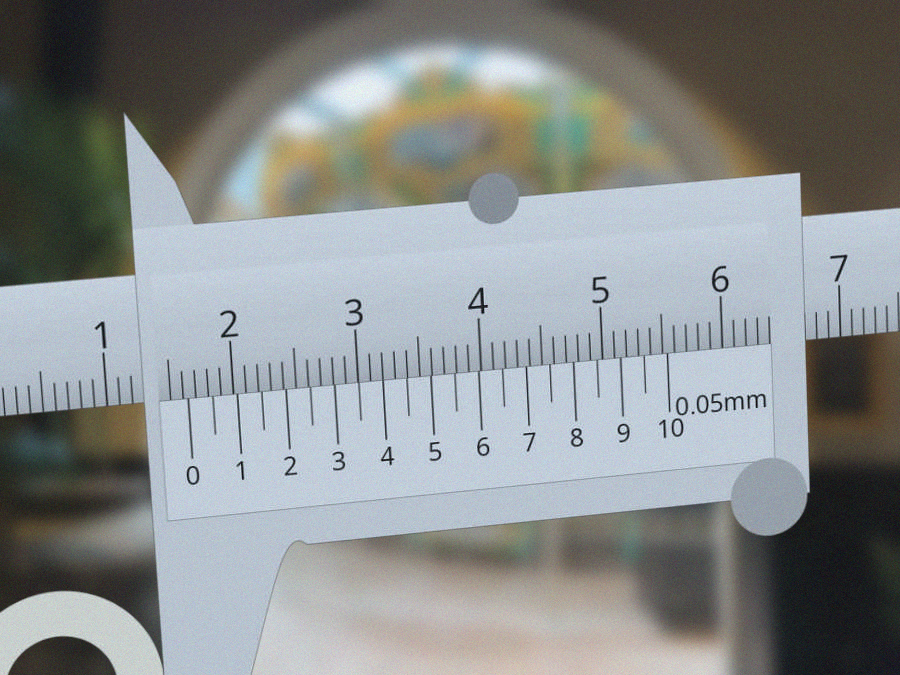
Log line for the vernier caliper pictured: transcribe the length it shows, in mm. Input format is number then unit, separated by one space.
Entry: 16.4 mm
